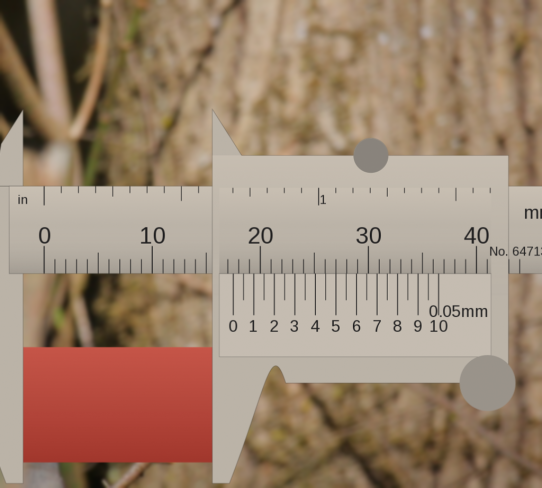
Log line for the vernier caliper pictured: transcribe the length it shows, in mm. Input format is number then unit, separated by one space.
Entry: 17.5 mm
